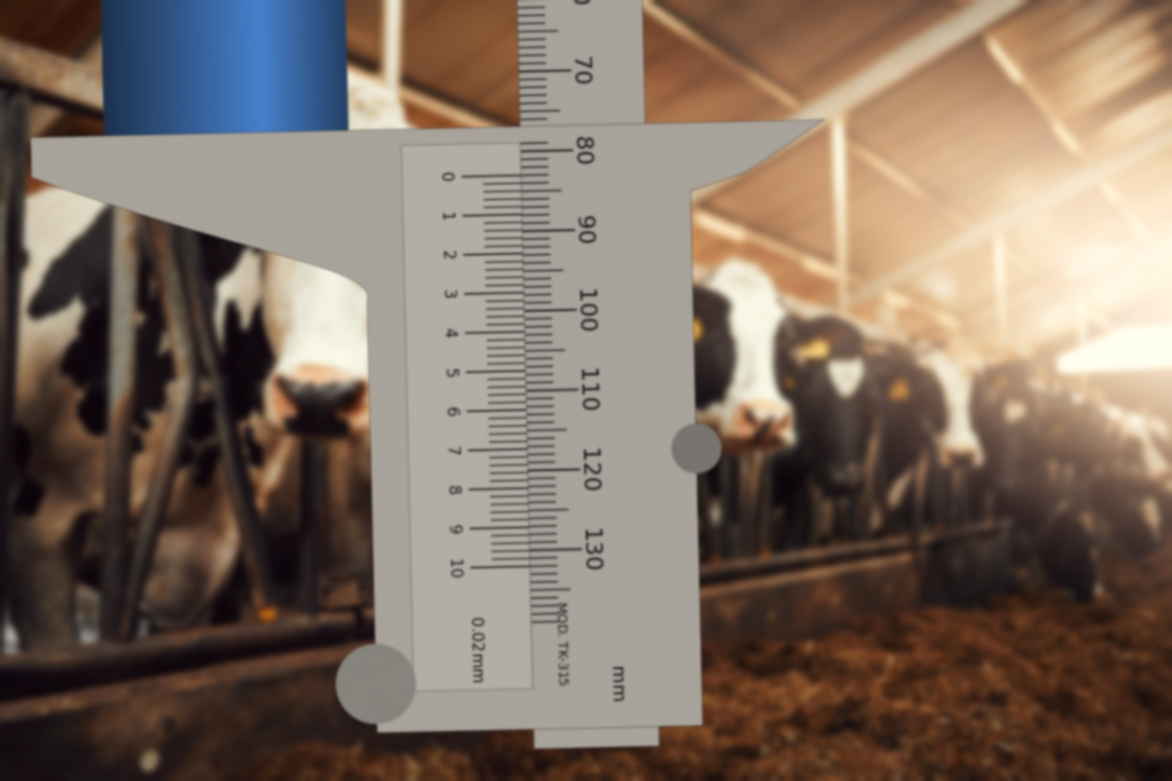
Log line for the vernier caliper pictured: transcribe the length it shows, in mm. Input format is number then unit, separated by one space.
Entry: 83.0 mm
